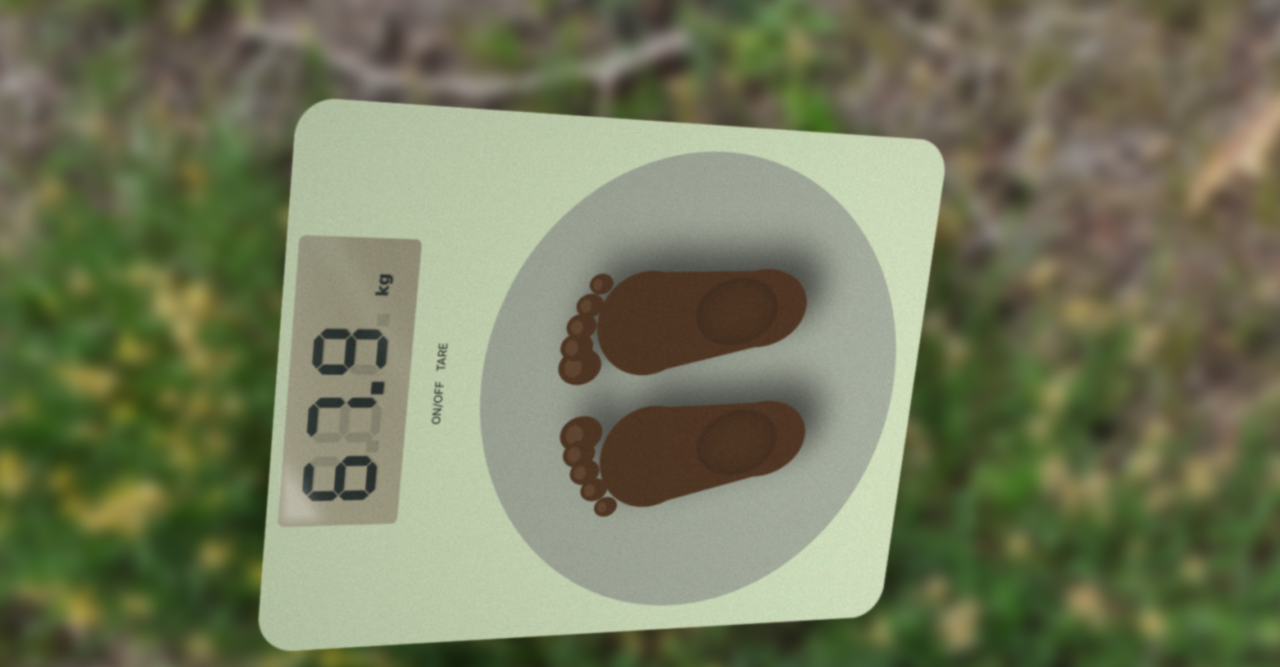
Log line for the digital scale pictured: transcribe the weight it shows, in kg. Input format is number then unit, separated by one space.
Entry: 67.9 kg
